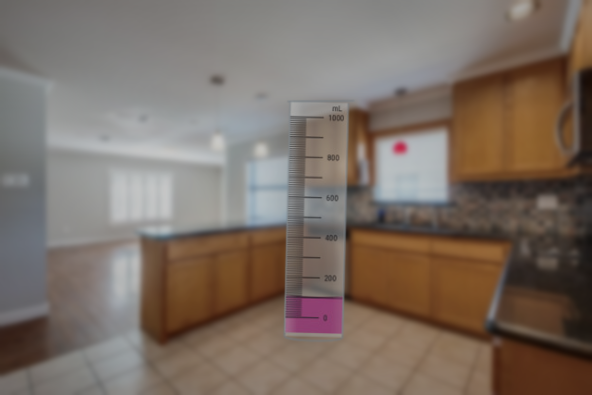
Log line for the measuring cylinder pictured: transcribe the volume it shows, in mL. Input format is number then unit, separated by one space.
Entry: 100 mL
